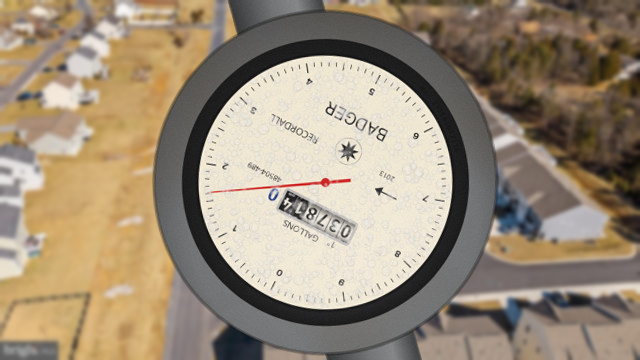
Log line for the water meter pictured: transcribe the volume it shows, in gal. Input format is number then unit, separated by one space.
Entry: 378141.6 gal
